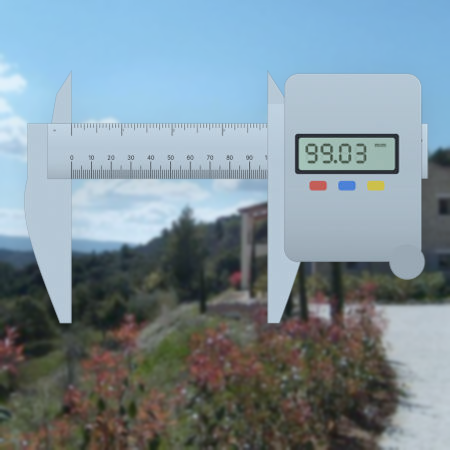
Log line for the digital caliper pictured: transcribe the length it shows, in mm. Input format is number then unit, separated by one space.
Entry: 99.03 mm
